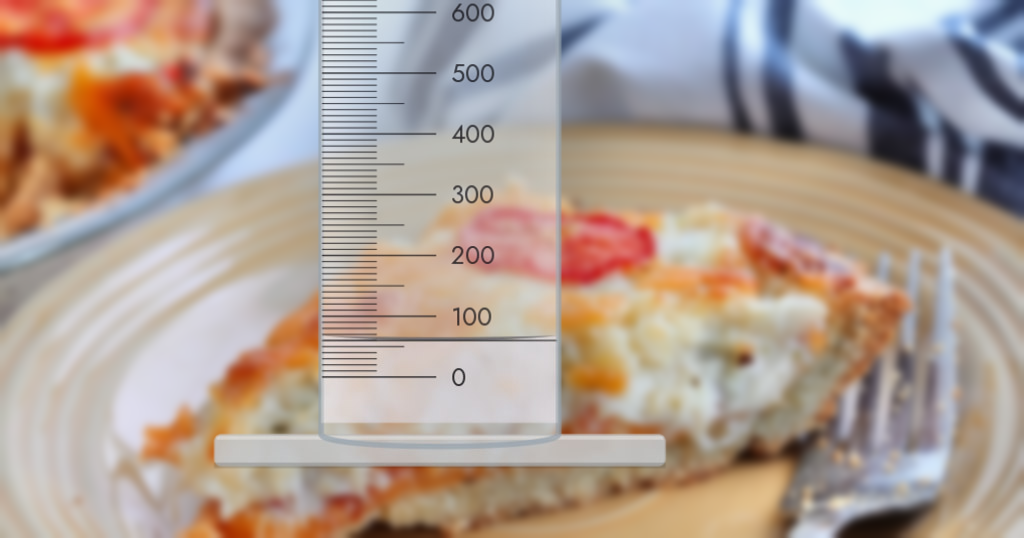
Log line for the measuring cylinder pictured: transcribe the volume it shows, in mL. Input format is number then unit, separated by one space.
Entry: 60 mL
